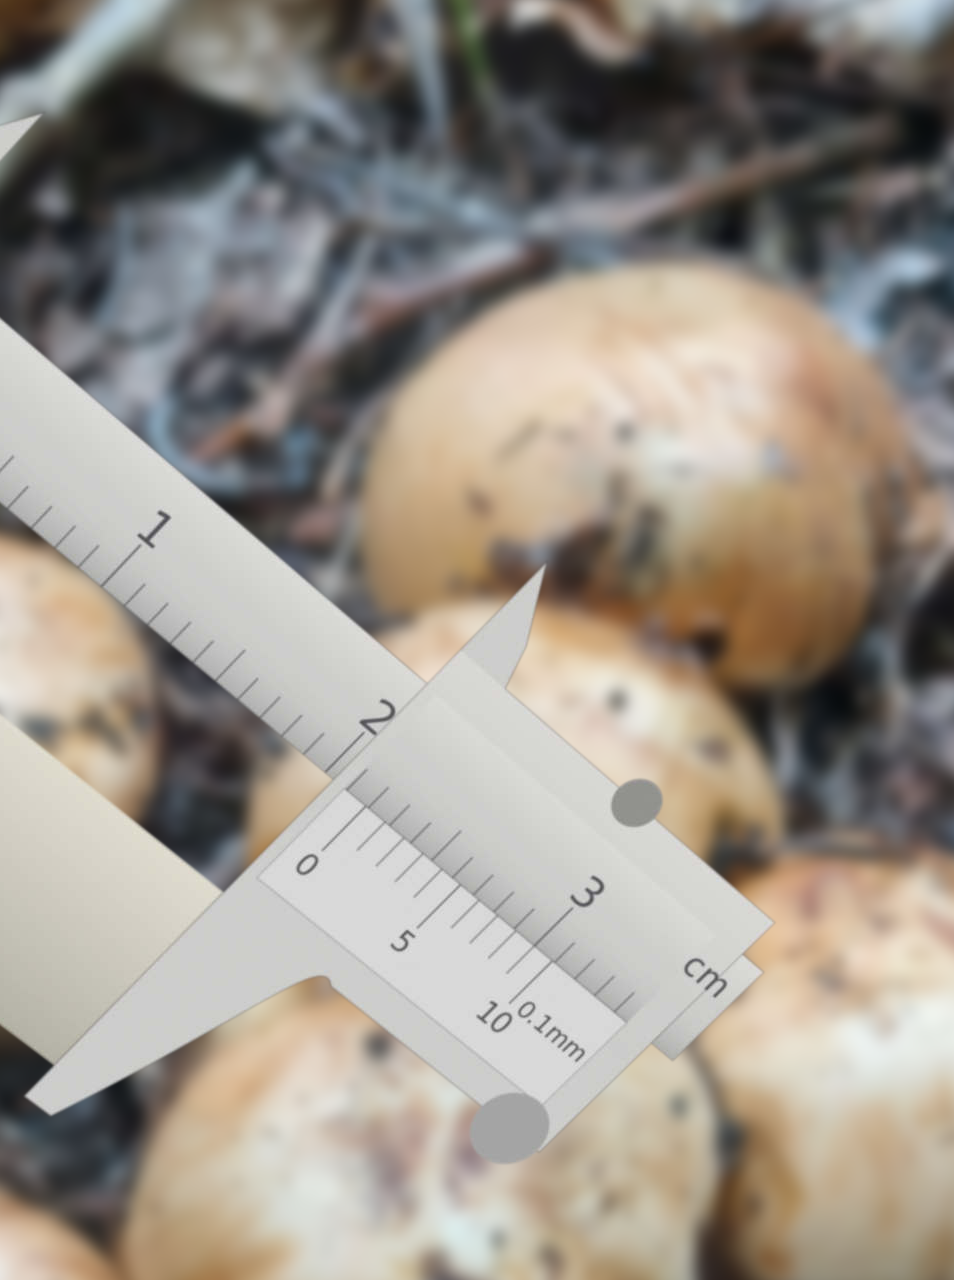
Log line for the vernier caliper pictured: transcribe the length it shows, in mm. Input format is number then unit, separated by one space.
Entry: 21.9 mm
